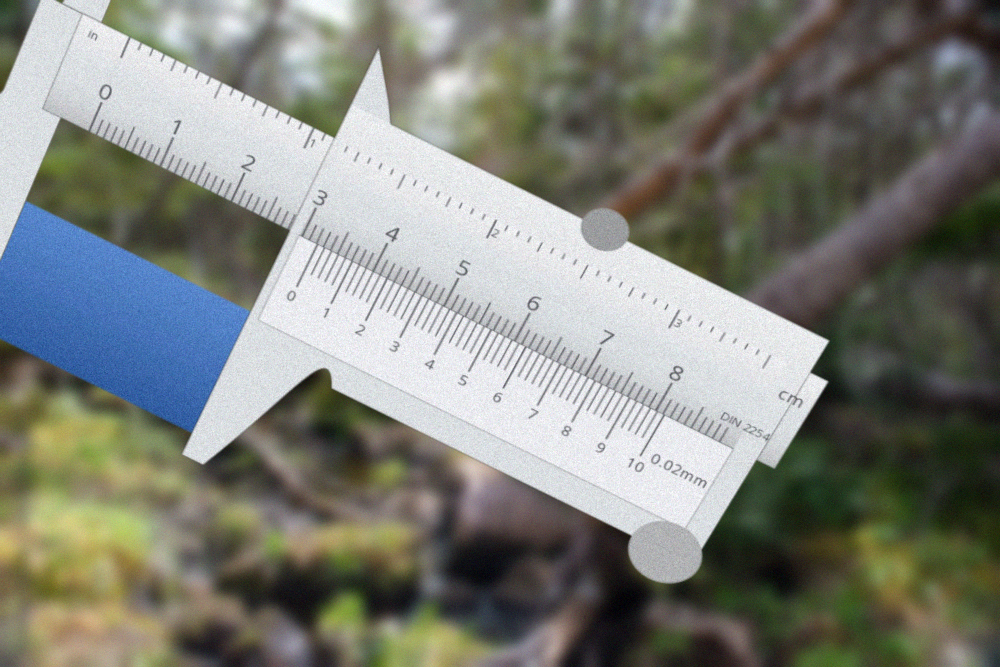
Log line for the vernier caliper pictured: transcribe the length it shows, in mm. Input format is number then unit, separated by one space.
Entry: 32.2 mm
